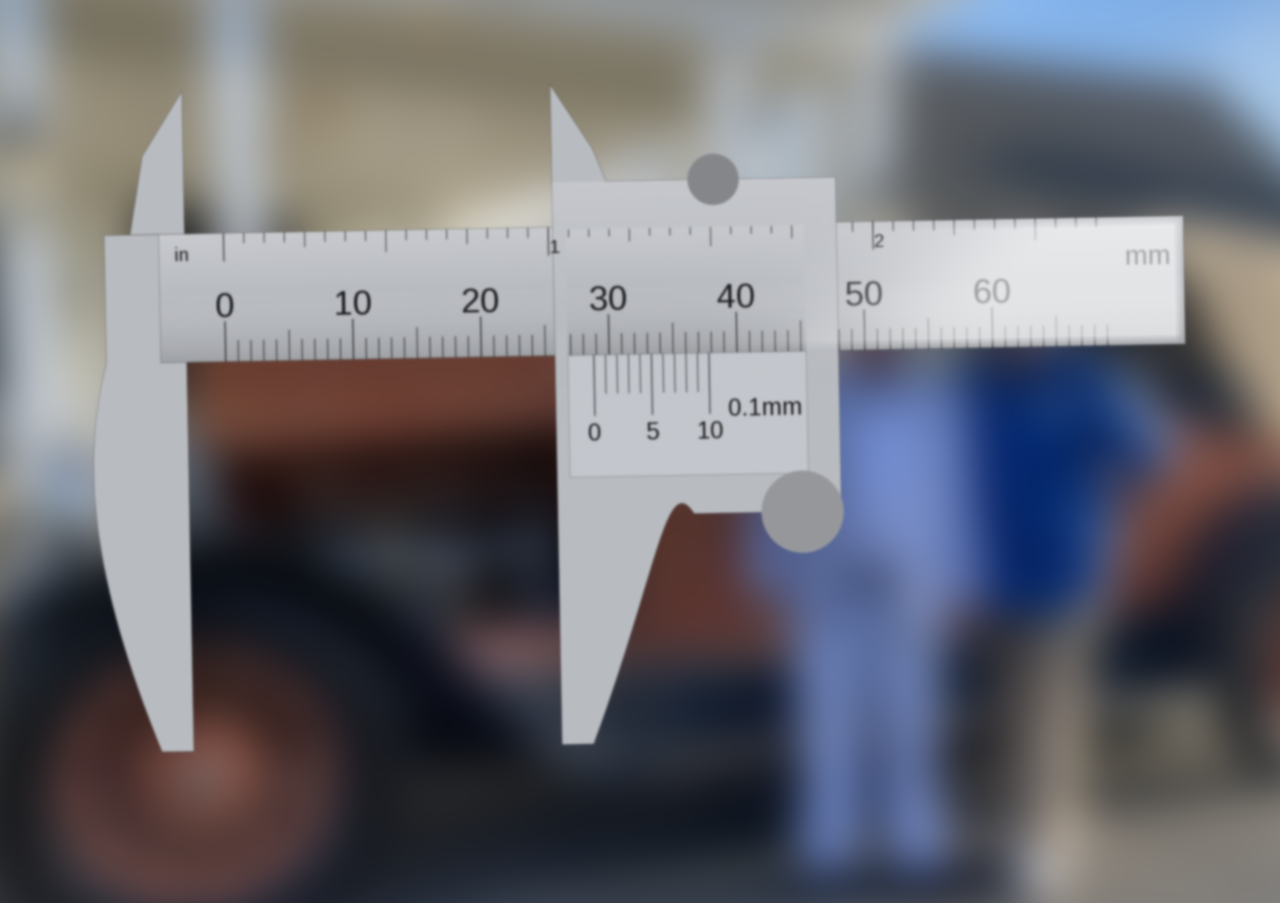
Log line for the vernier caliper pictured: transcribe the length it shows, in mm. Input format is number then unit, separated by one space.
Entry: 28.8 mm
